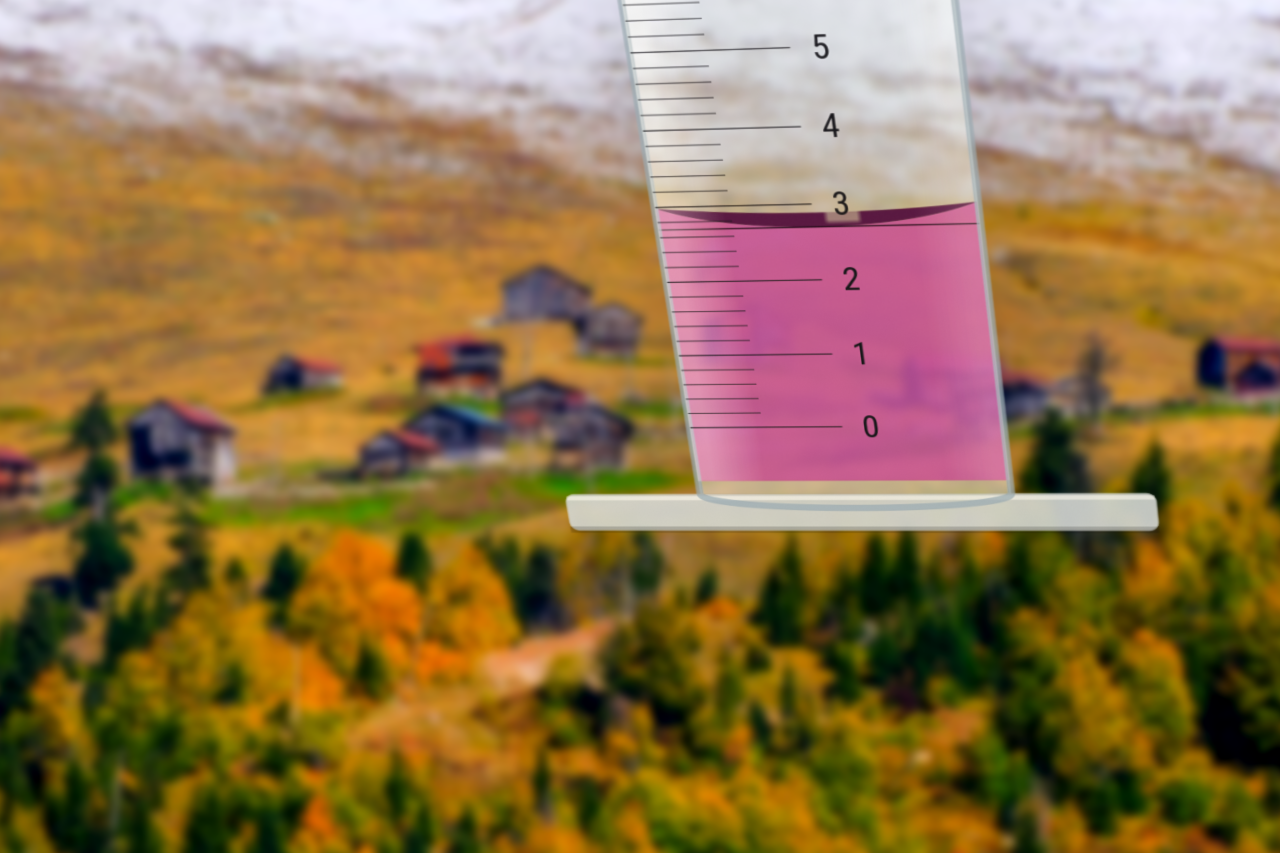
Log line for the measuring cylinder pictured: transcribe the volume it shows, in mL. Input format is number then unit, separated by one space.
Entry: 2.7 mL
